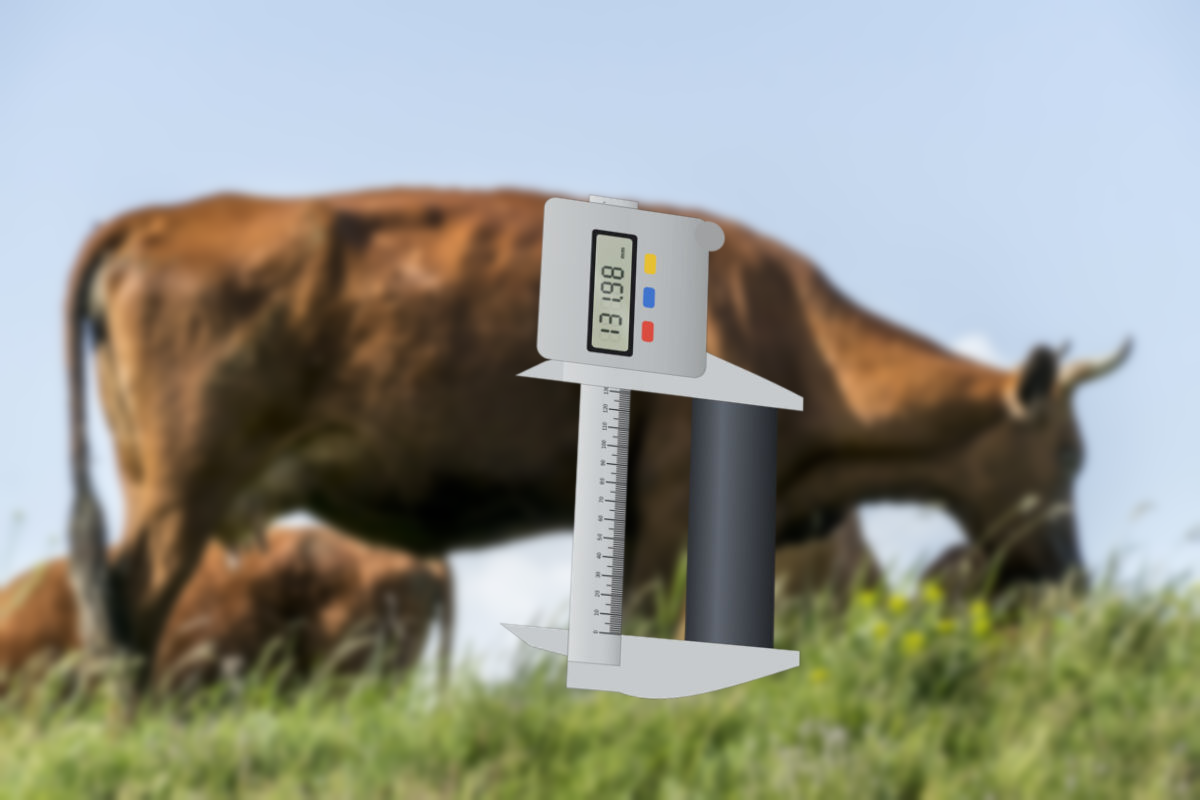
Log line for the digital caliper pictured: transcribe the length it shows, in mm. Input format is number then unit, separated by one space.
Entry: 131.98 mm
